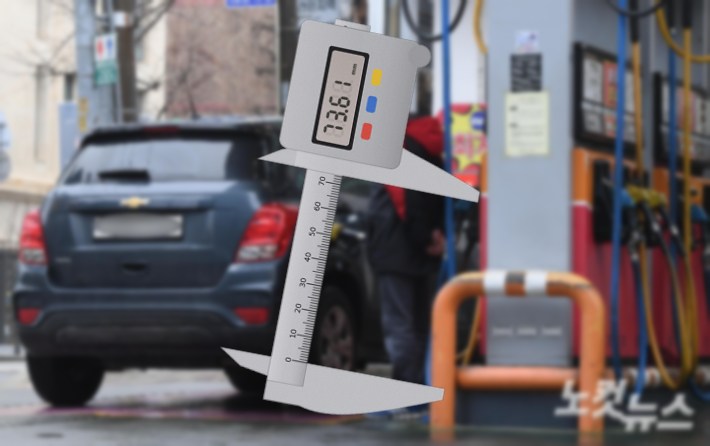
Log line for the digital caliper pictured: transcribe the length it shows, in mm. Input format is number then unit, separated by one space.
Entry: 73.61 mm
